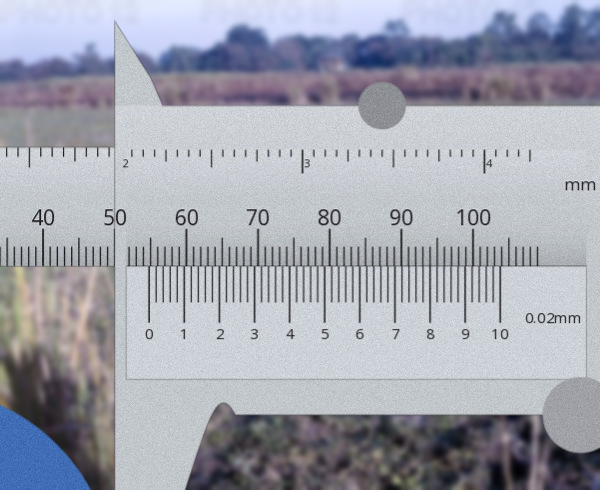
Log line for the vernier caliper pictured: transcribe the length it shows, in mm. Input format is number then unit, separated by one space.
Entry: 54.8 mm
